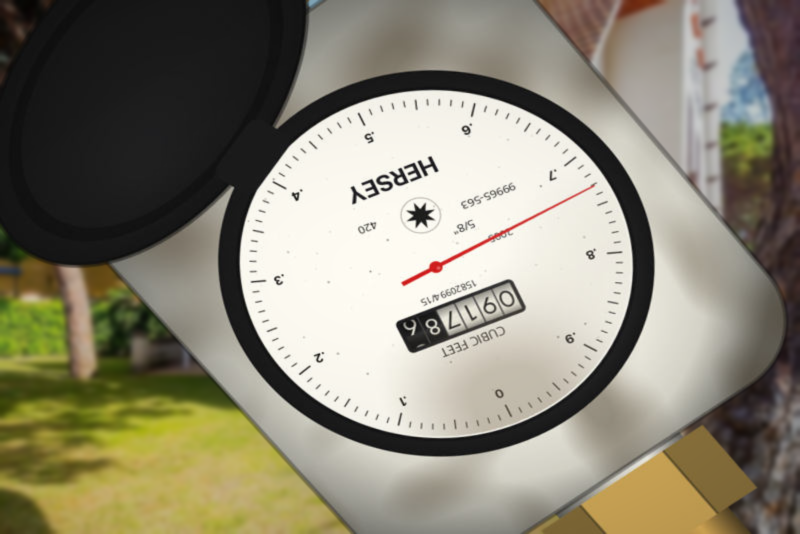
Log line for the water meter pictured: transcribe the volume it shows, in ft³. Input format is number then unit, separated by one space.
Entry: 91785.73 ft³
